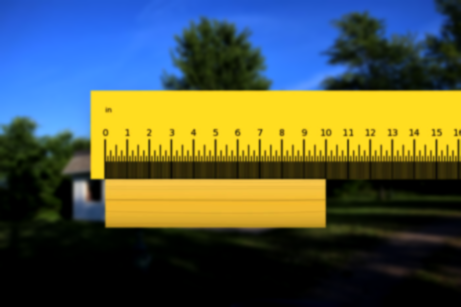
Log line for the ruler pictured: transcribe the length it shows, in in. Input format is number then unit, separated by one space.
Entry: 10 in
